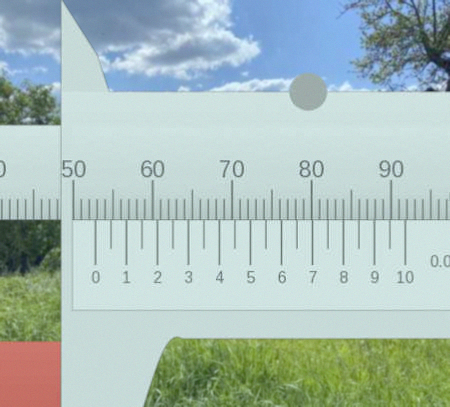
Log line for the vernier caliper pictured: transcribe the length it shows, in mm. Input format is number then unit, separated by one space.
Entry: 52.8 mm
